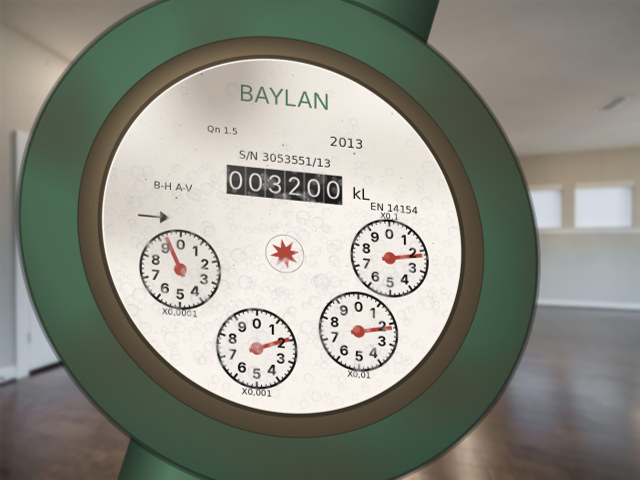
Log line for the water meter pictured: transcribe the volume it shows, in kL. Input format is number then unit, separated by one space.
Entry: 3200.2219 kL
